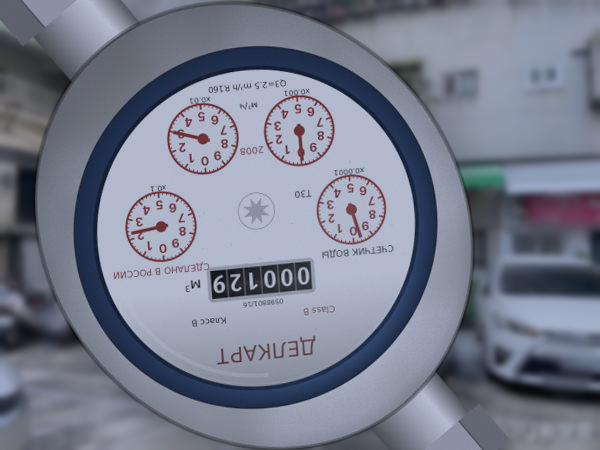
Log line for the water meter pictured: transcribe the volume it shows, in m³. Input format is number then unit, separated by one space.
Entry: 129.2299 m³
